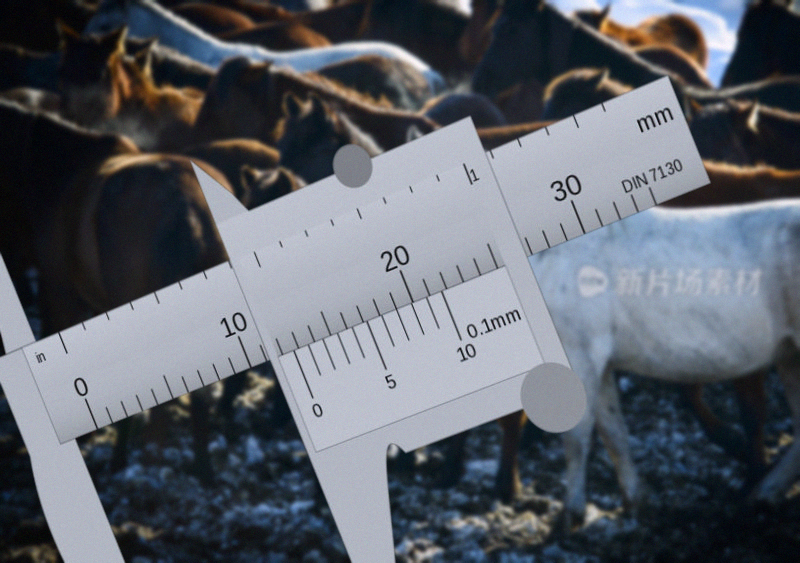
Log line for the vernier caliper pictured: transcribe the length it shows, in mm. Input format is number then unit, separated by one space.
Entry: 12.7 mm
